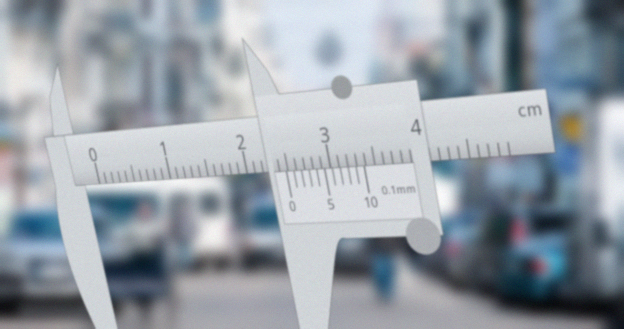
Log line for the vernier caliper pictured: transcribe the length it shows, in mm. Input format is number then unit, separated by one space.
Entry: 24.8 mm
